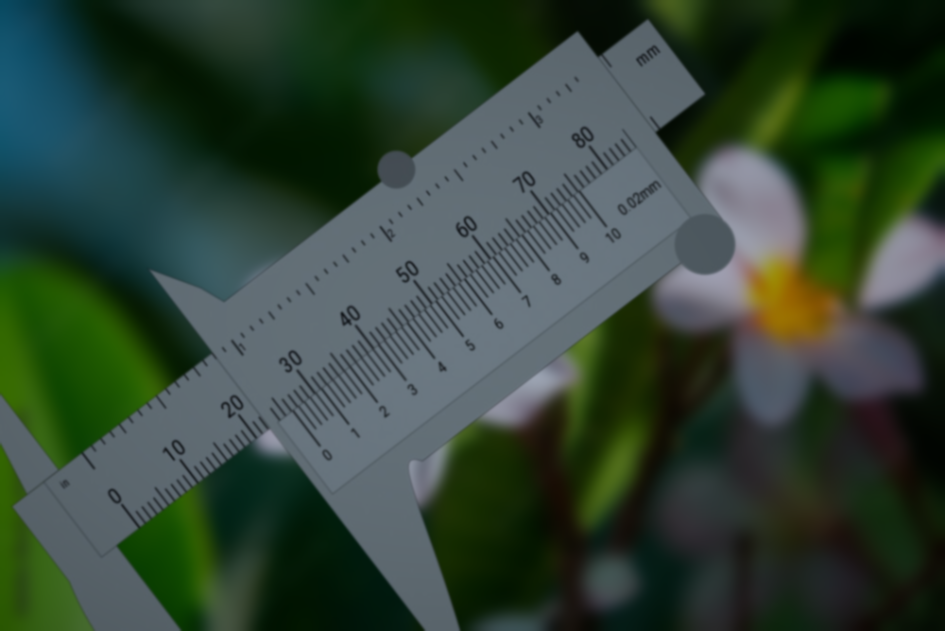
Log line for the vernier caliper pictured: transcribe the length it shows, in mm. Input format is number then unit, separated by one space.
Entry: 26.2 mm
